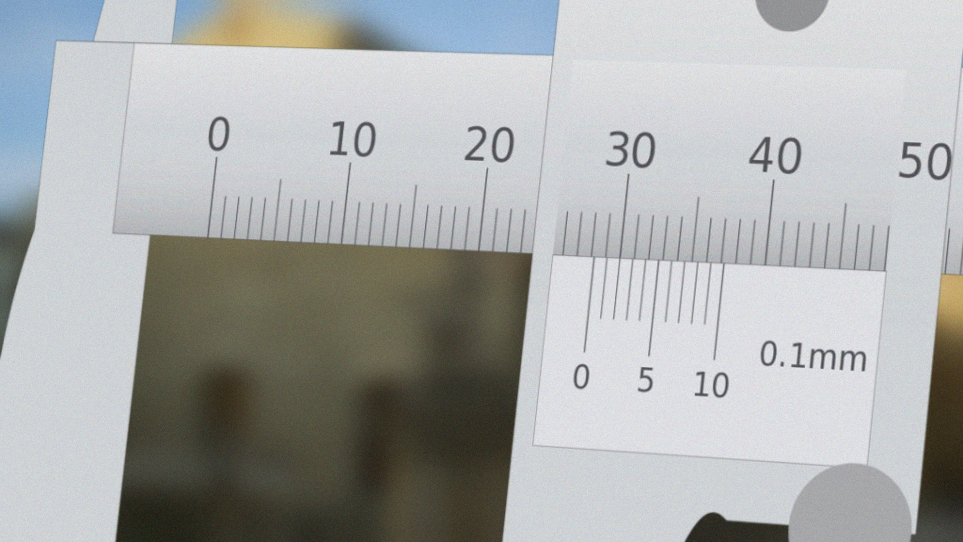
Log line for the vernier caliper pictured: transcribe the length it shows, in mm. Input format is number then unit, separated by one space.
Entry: 28.2 mm
